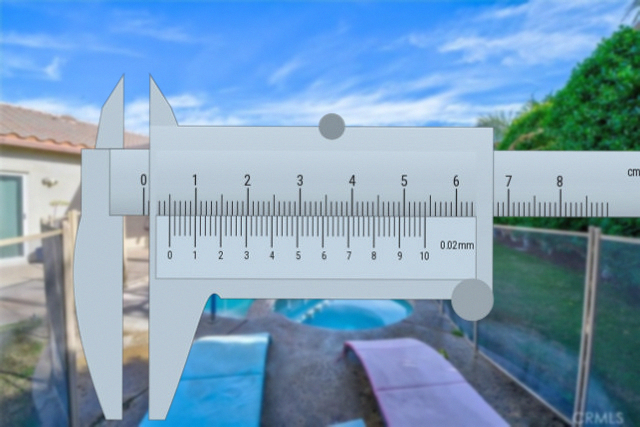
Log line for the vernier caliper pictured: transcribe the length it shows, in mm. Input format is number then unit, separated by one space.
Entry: 5.0 mm
